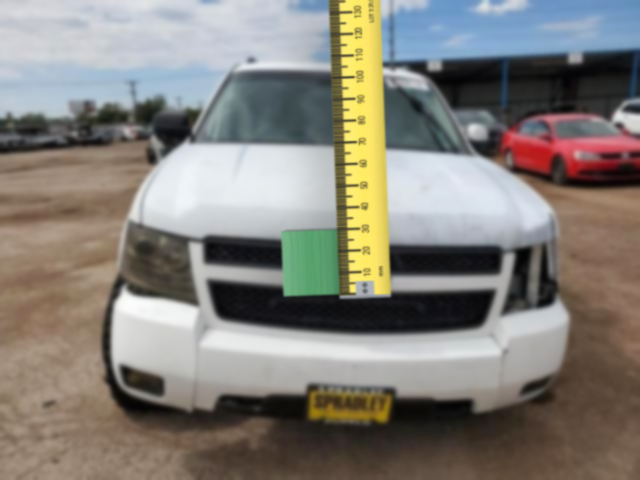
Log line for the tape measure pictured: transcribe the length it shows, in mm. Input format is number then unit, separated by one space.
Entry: 30 mm
